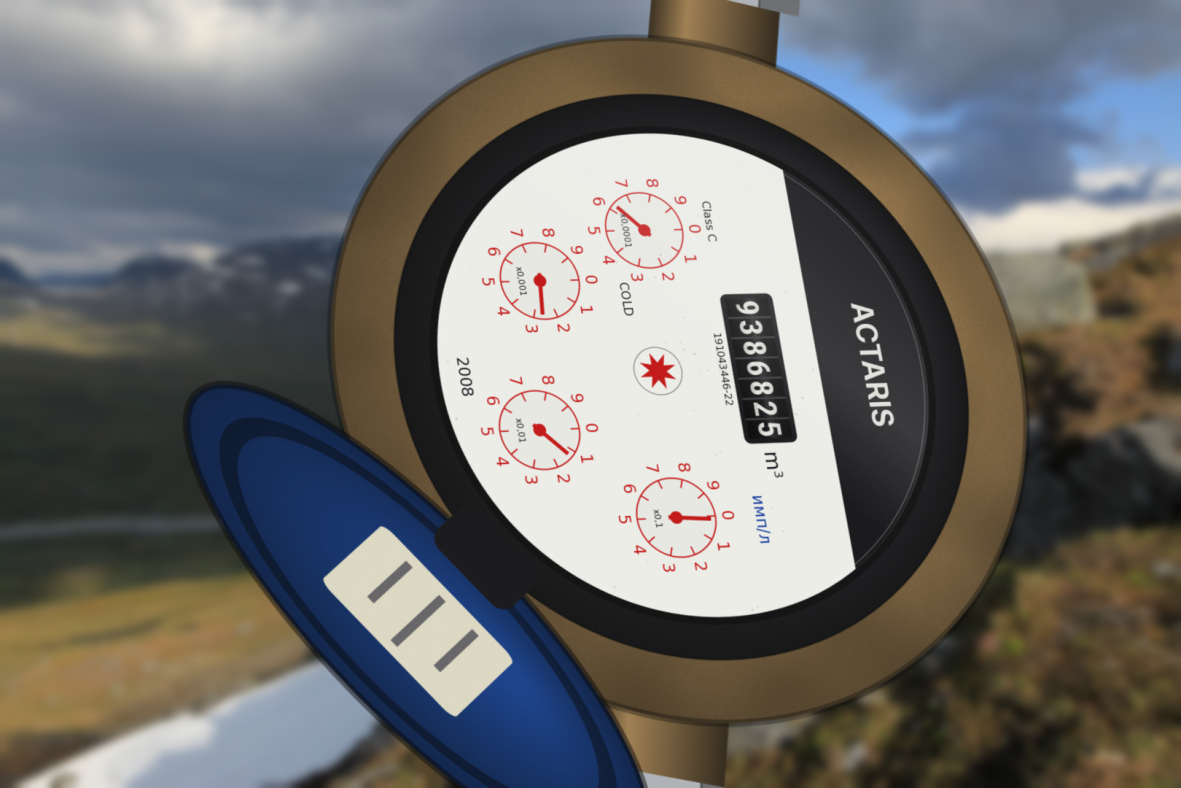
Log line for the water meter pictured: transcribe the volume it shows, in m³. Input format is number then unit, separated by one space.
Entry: 9386825.0126 m³
